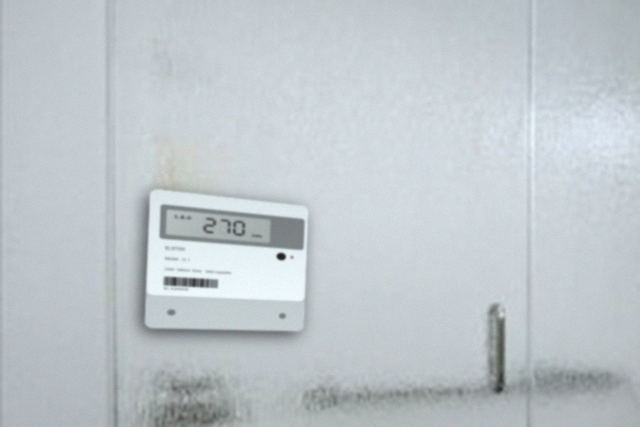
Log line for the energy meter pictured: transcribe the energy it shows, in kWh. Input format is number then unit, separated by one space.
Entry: 270 kWh
